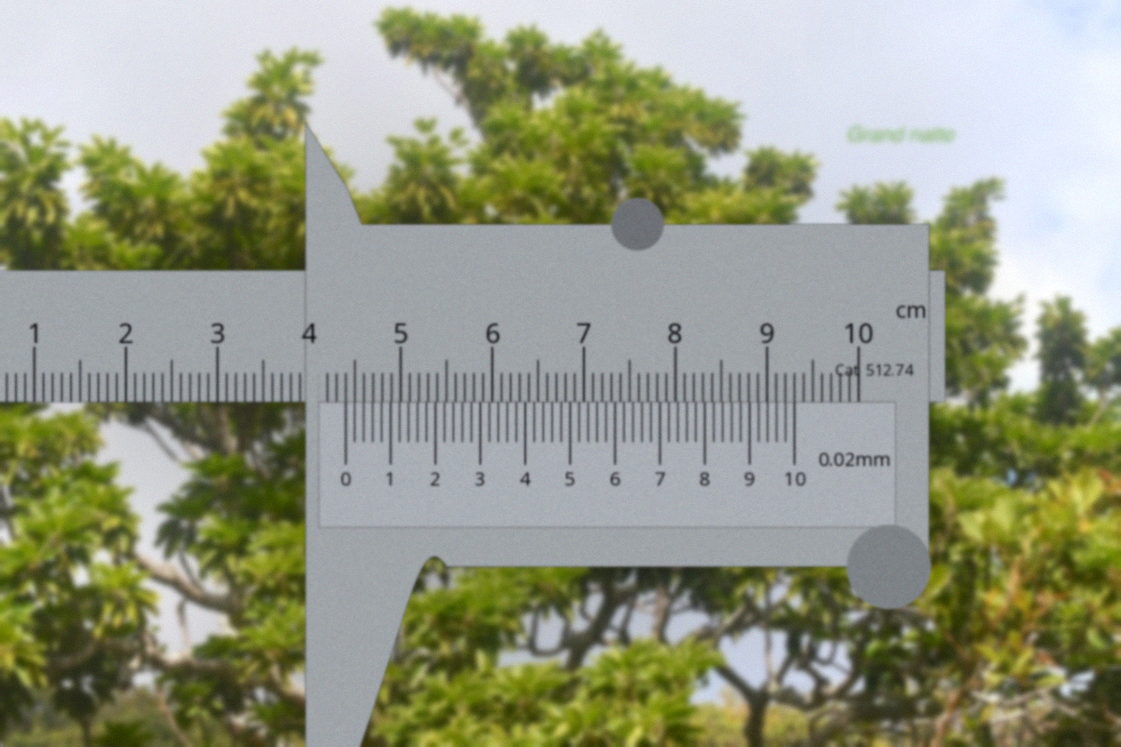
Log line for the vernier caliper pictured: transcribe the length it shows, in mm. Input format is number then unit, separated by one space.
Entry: 44.0 mm
